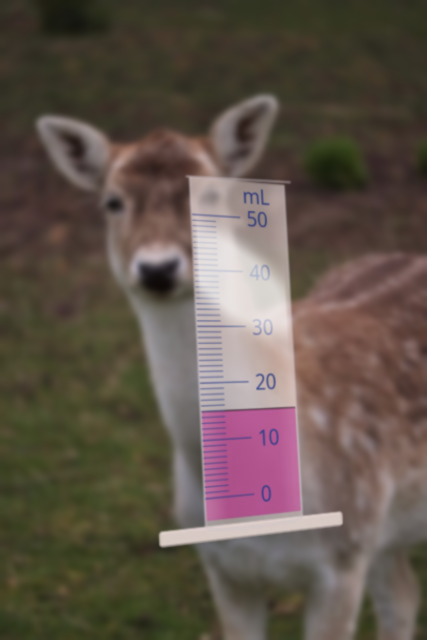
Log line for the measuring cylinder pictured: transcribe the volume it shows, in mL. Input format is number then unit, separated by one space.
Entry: 15 mL
